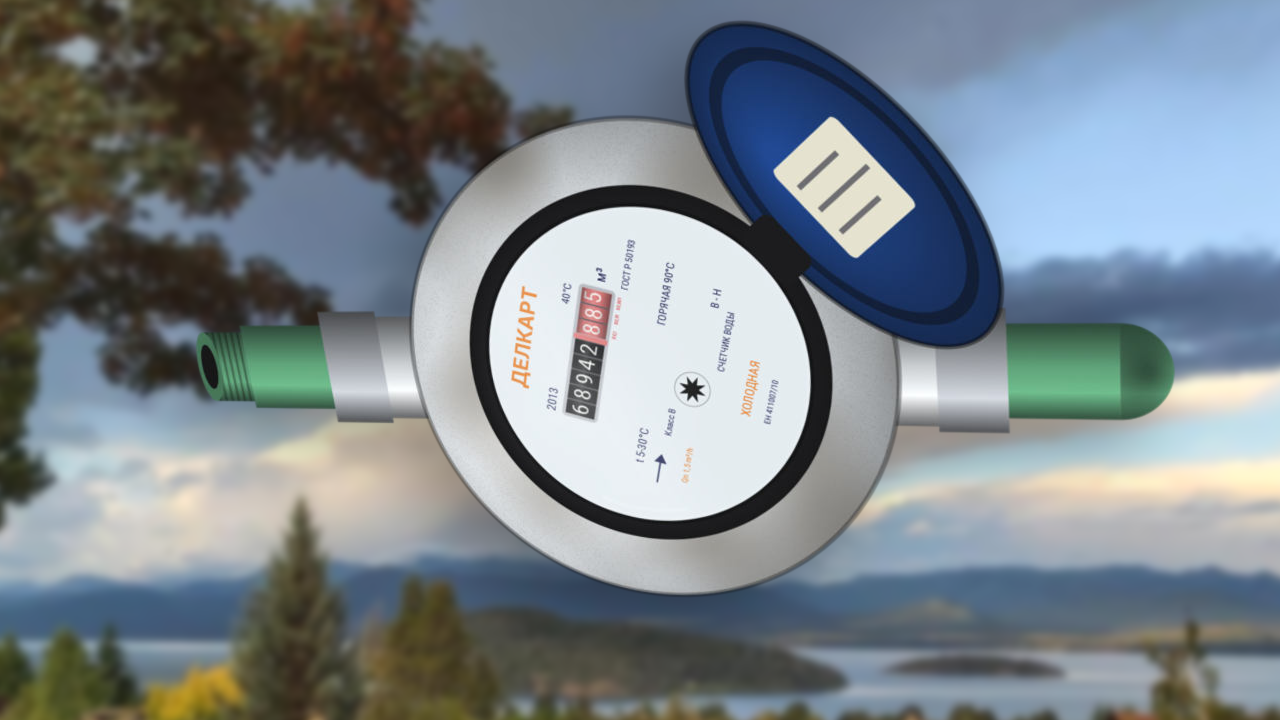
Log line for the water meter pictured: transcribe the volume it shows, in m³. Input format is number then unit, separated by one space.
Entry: 68942.885 m³
